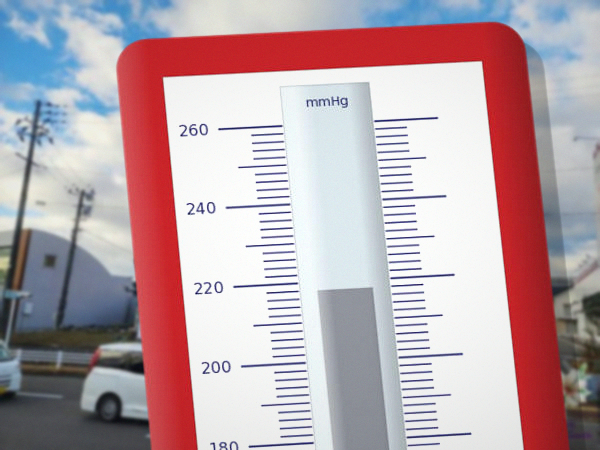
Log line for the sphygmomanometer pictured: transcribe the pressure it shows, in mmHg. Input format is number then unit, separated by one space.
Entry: 218 mmHg
